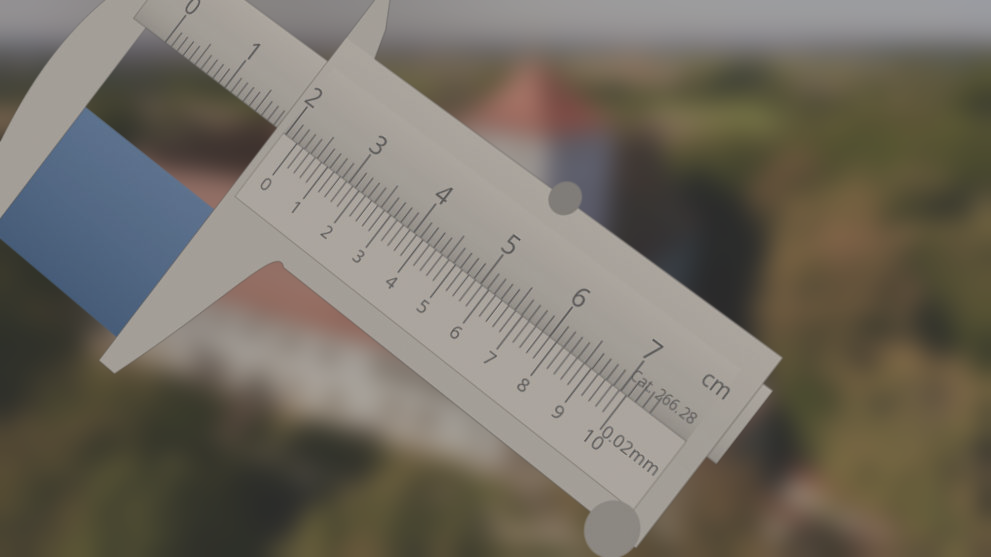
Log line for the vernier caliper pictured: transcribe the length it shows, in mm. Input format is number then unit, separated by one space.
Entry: 21.8 mm
